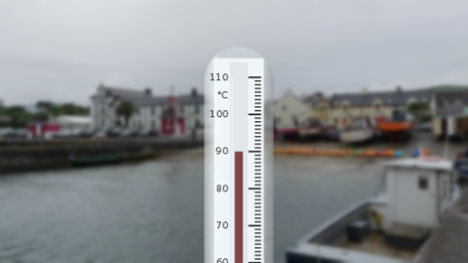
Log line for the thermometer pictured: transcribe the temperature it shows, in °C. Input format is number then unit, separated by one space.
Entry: 90 °C
